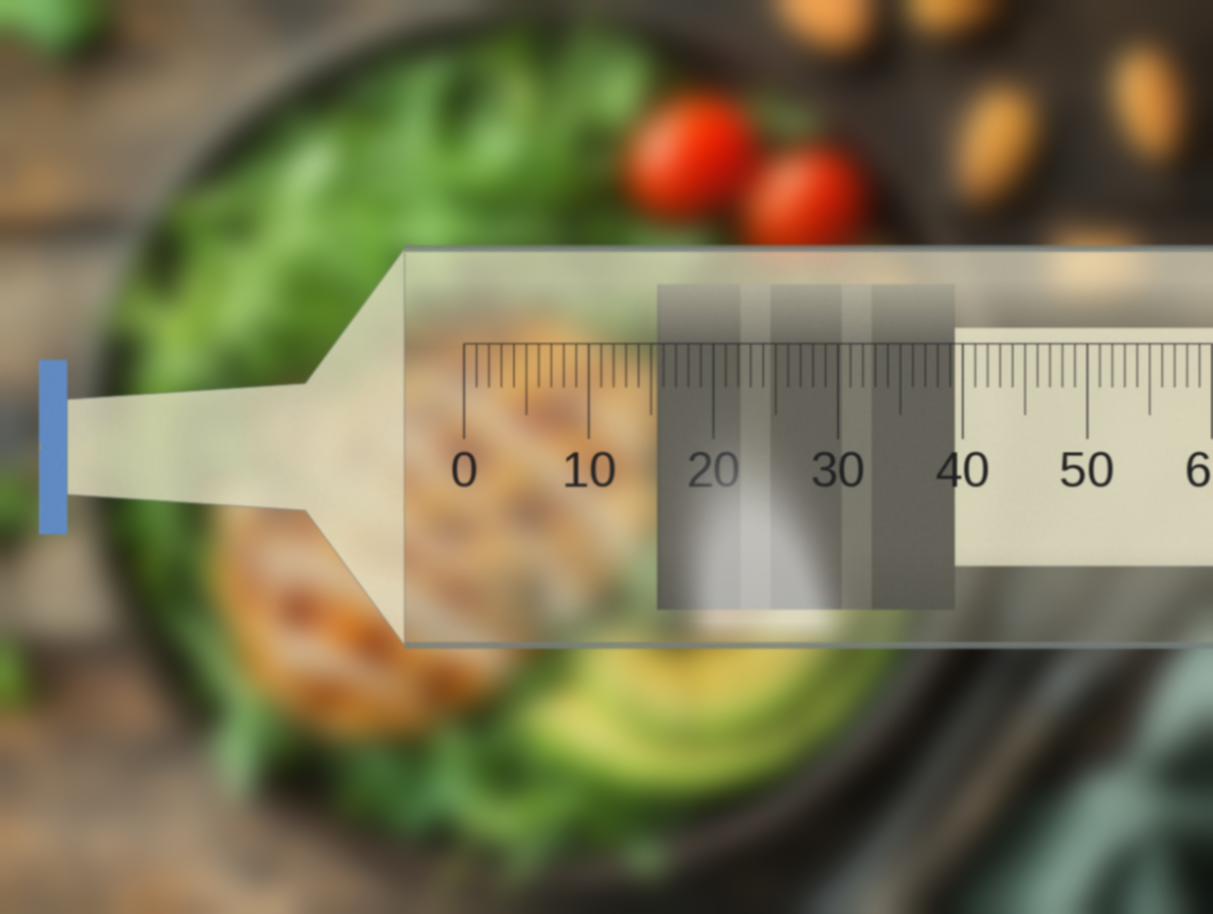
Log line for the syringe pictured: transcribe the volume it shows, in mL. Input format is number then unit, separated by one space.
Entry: 15.5 mL
